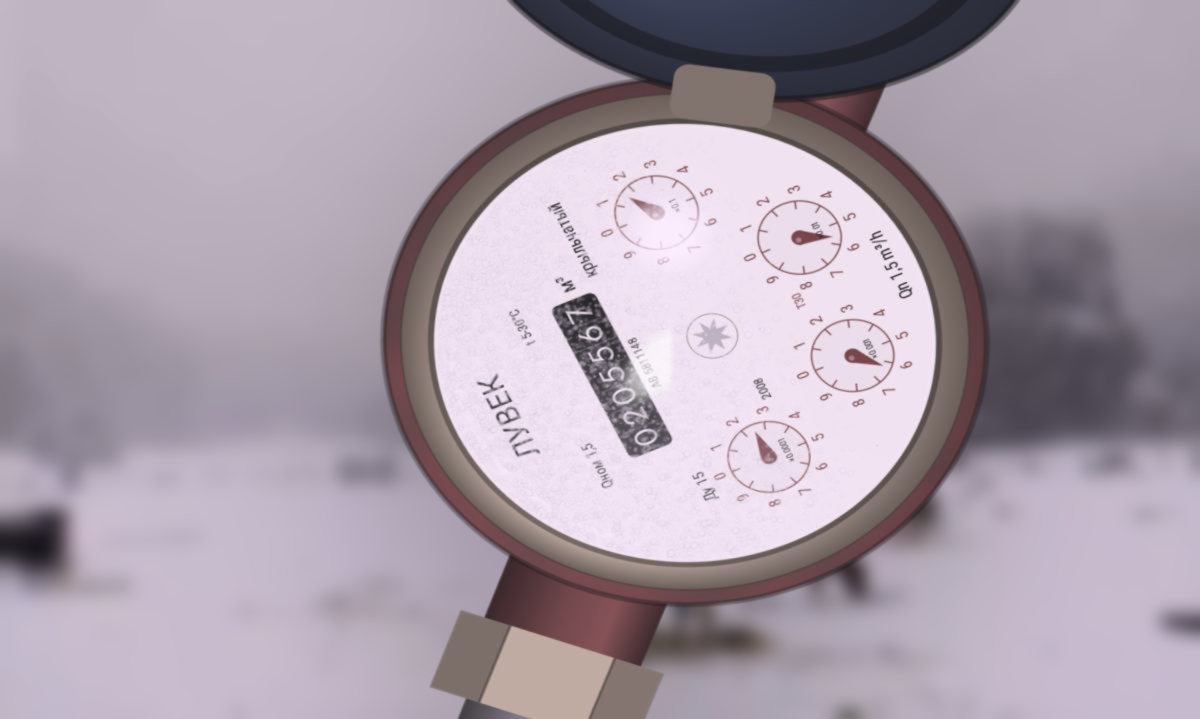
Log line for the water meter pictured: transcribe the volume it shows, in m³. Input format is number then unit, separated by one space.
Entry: 205567.1562 m³
